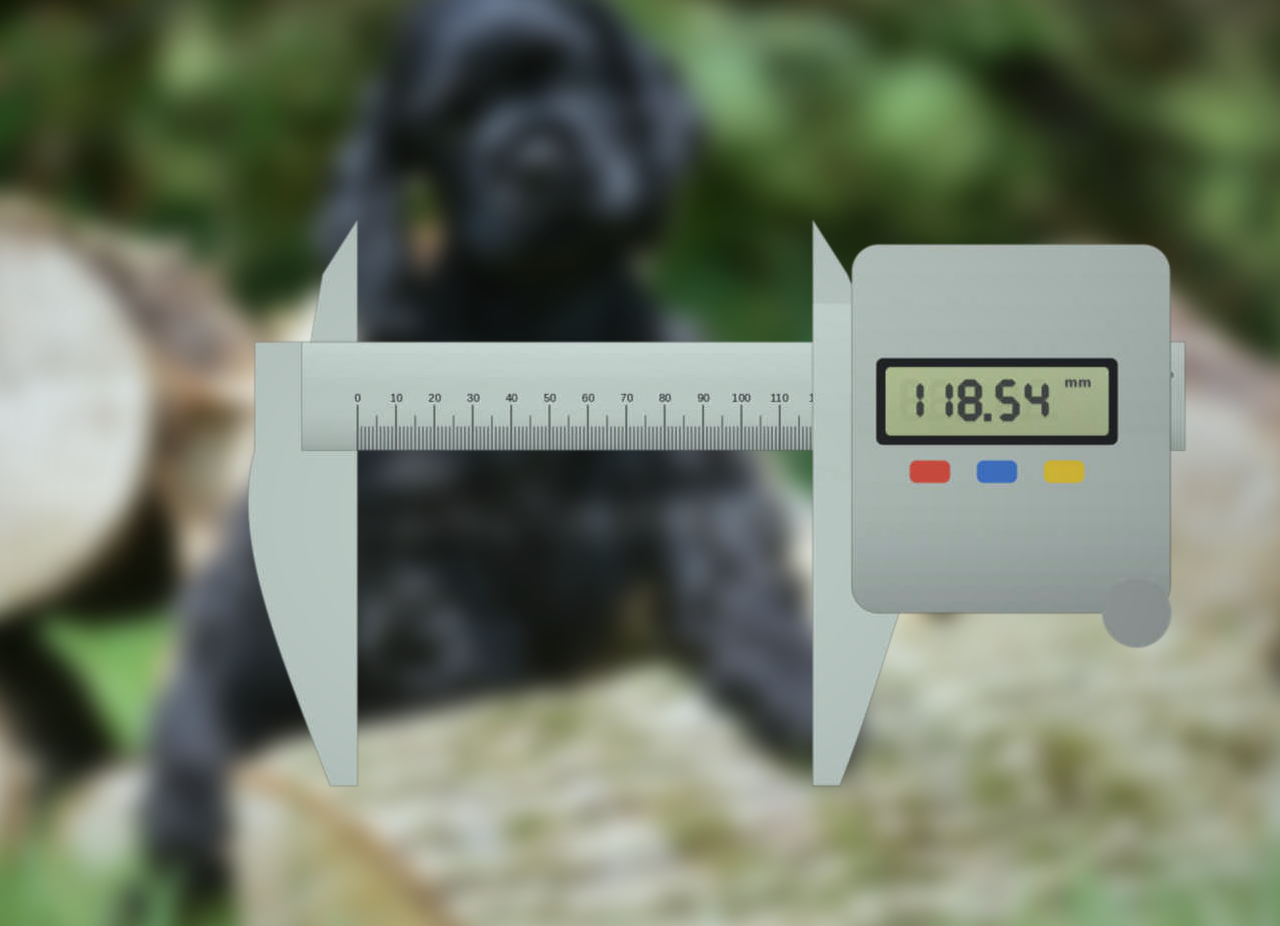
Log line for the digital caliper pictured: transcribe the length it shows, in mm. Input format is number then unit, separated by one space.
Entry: 118.54 mm
